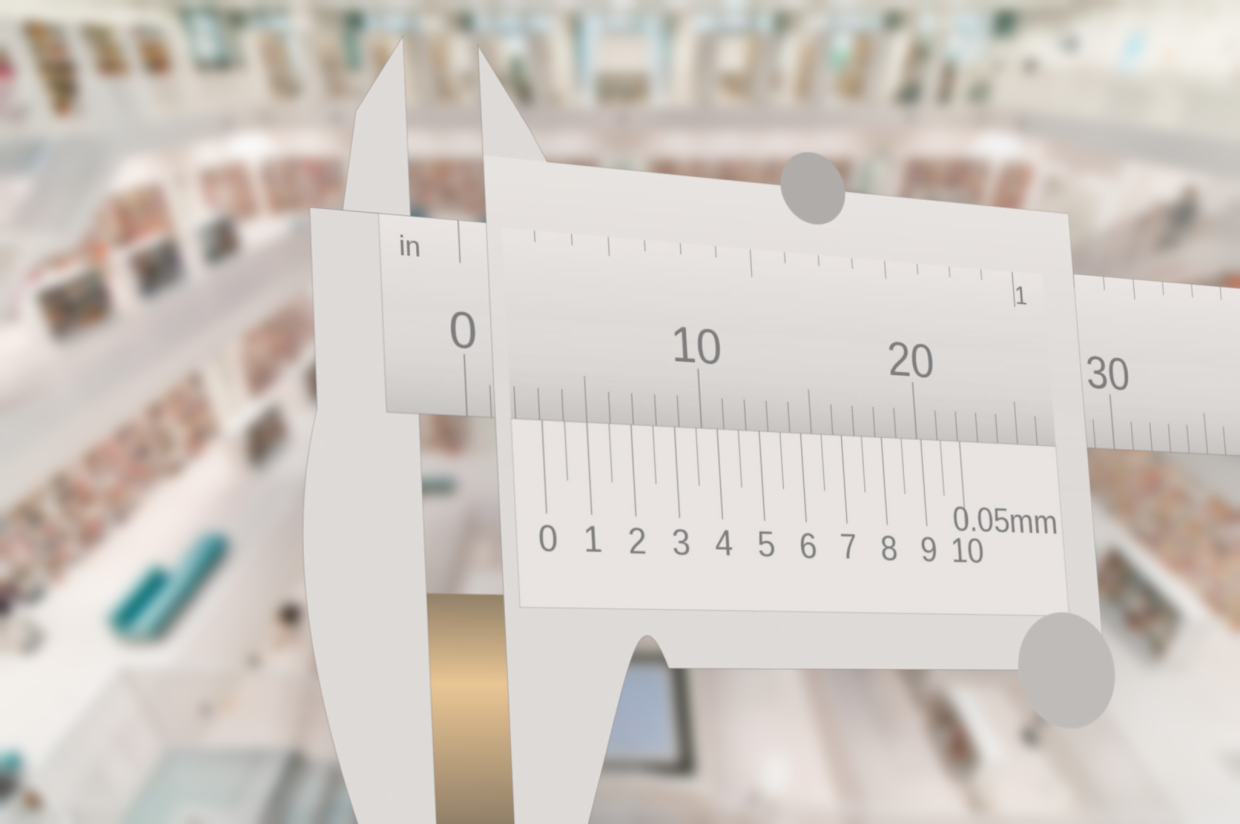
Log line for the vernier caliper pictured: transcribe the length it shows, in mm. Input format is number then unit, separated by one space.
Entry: 3.1 mm
